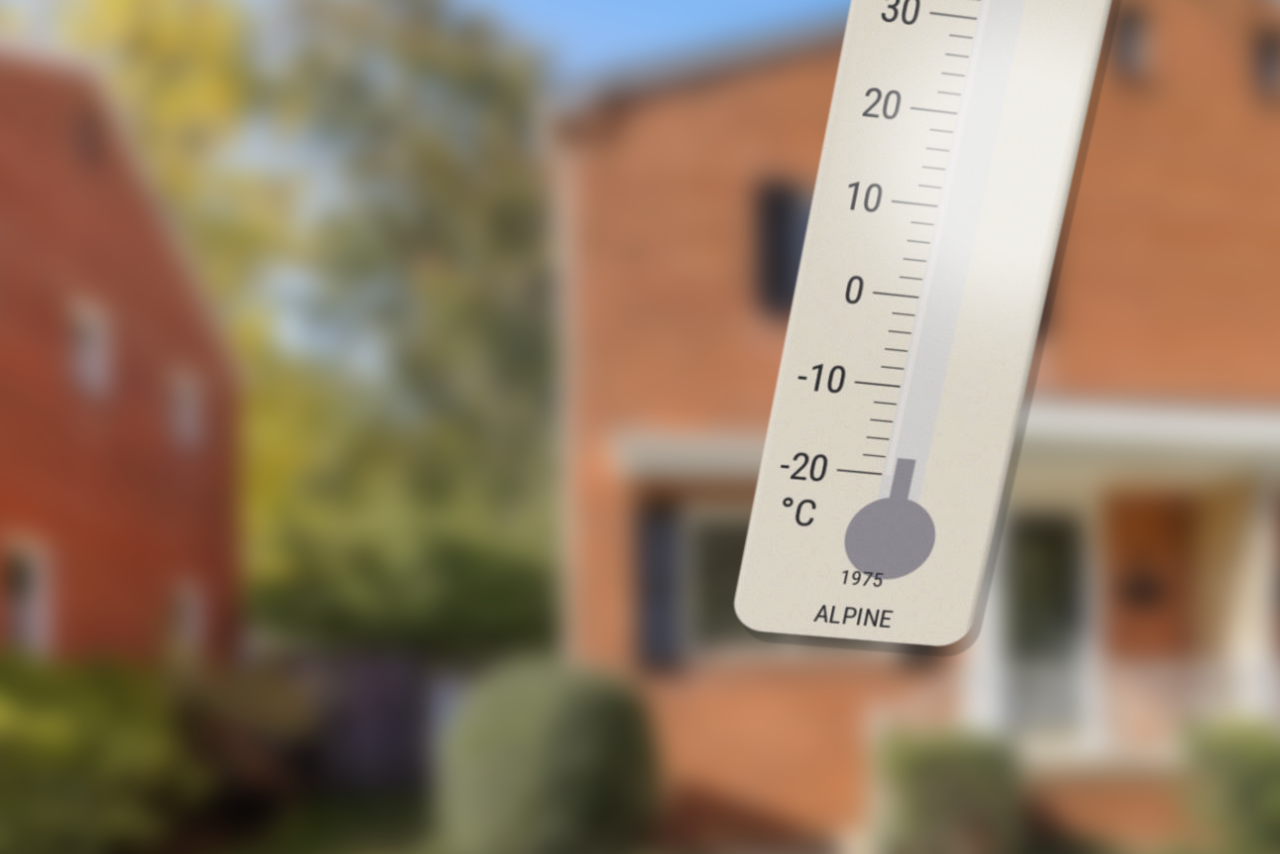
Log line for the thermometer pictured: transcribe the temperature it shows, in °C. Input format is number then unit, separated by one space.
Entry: -18 °C
